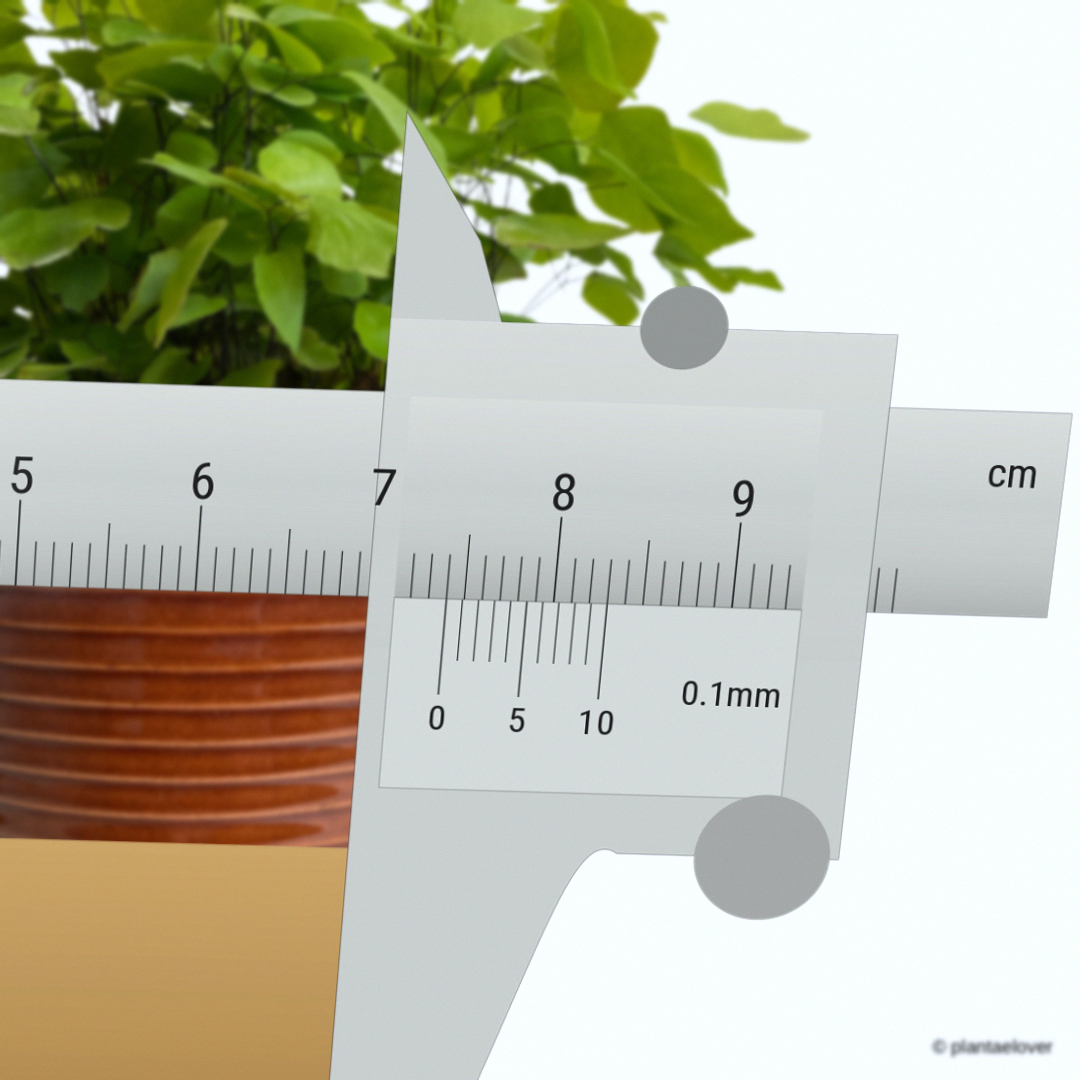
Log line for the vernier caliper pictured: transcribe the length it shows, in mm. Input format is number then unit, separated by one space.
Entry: 74.0 mm
